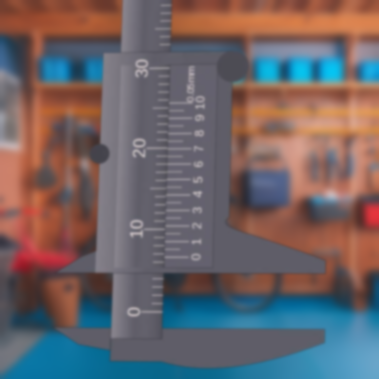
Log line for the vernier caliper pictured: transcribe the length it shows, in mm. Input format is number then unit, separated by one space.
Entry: 6.6 mm
